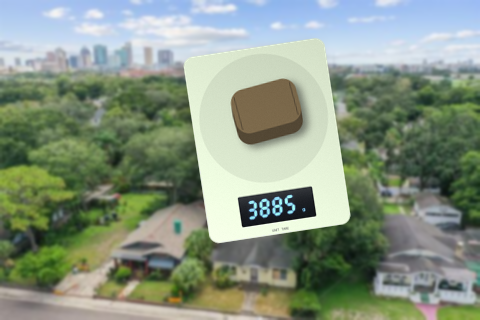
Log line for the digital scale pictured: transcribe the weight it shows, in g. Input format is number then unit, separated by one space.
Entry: 3885 g
